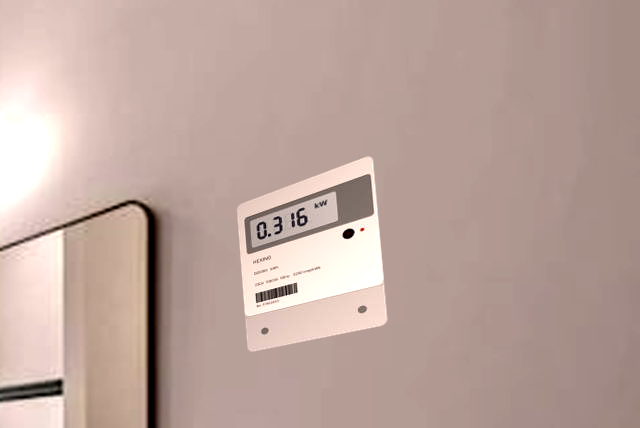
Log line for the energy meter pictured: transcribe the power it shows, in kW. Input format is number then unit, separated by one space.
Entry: 0.316 kW
